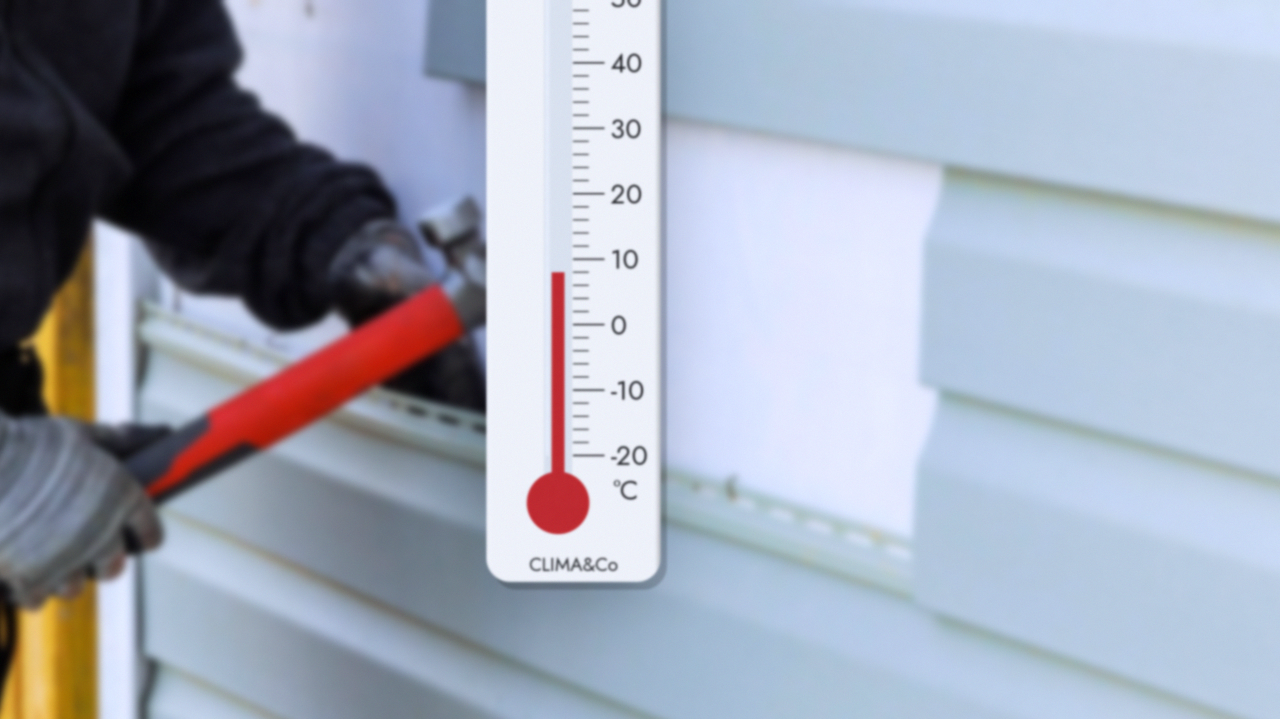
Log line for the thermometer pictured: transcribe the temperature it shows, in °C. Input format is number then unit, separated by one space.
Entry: 8 °C
